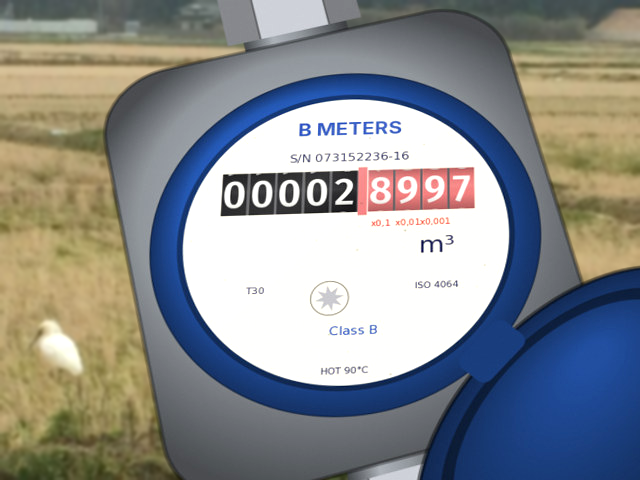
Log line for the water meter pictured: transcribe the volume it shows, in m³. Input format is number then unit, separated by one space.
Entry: 2.8997 m³
